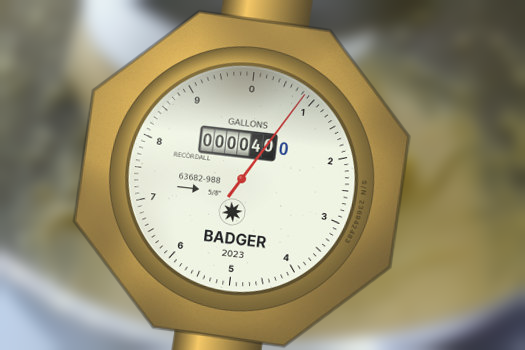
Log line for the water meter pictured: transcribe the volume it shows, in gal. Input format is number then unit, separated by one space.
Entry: 400.8 gal
